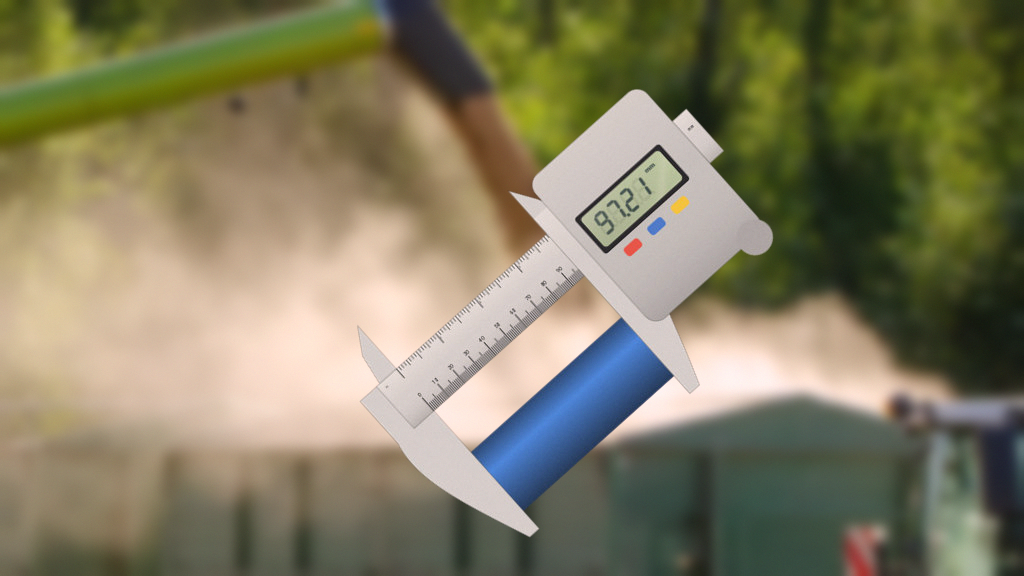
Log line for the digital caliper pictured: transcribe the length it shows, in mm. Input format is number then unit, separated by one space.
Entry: 97.21 mm
